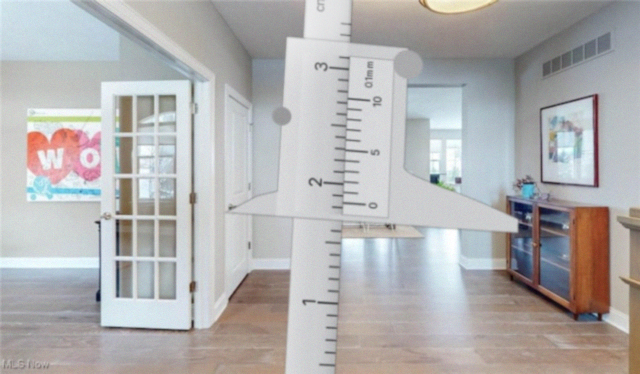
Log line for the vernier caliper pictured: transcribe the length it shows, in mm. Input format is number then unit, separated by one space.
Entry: 18.4 mm
